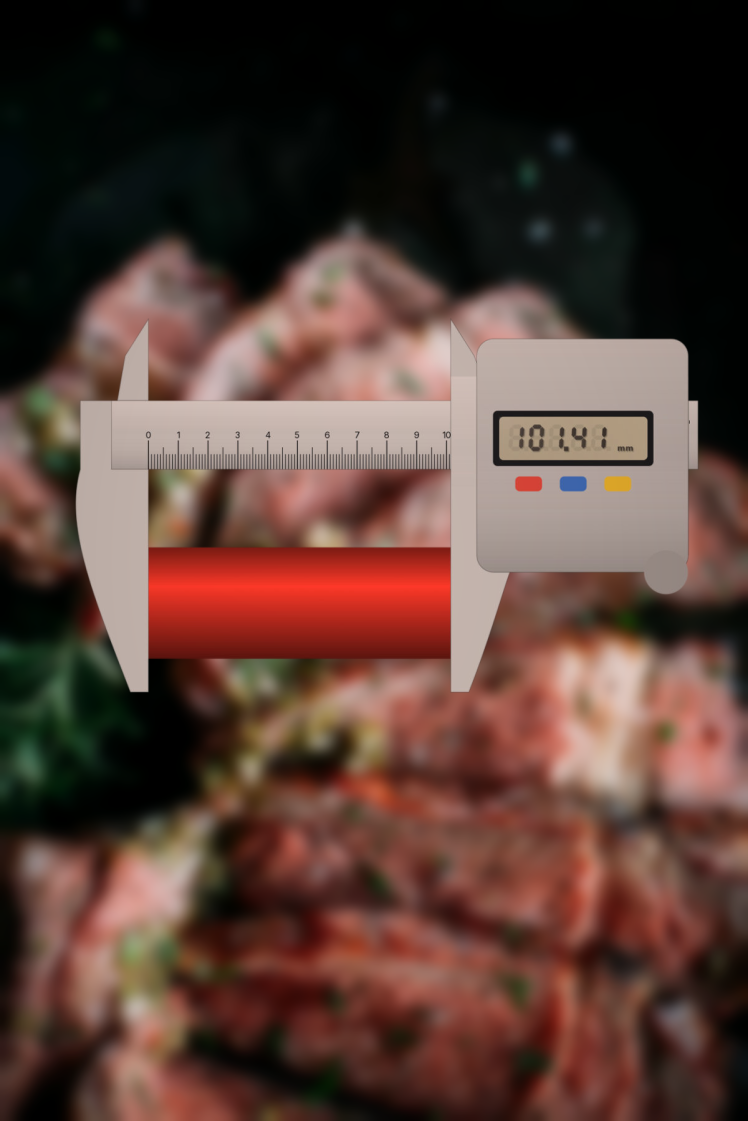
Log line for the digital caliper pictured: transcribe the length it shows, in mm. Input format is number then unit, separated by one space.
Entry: 101.41 mm
